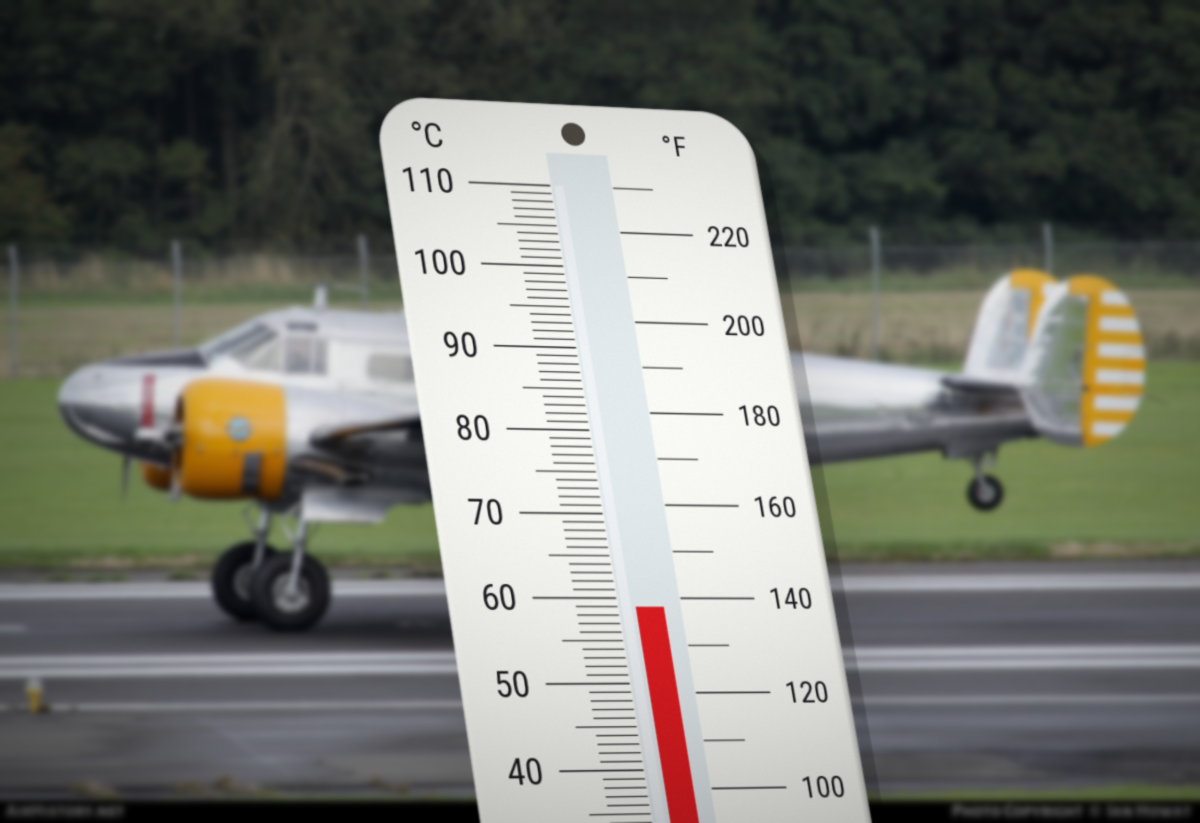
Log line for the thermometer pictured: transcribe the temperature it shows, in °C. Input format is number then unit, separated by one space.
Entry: 59 °C
